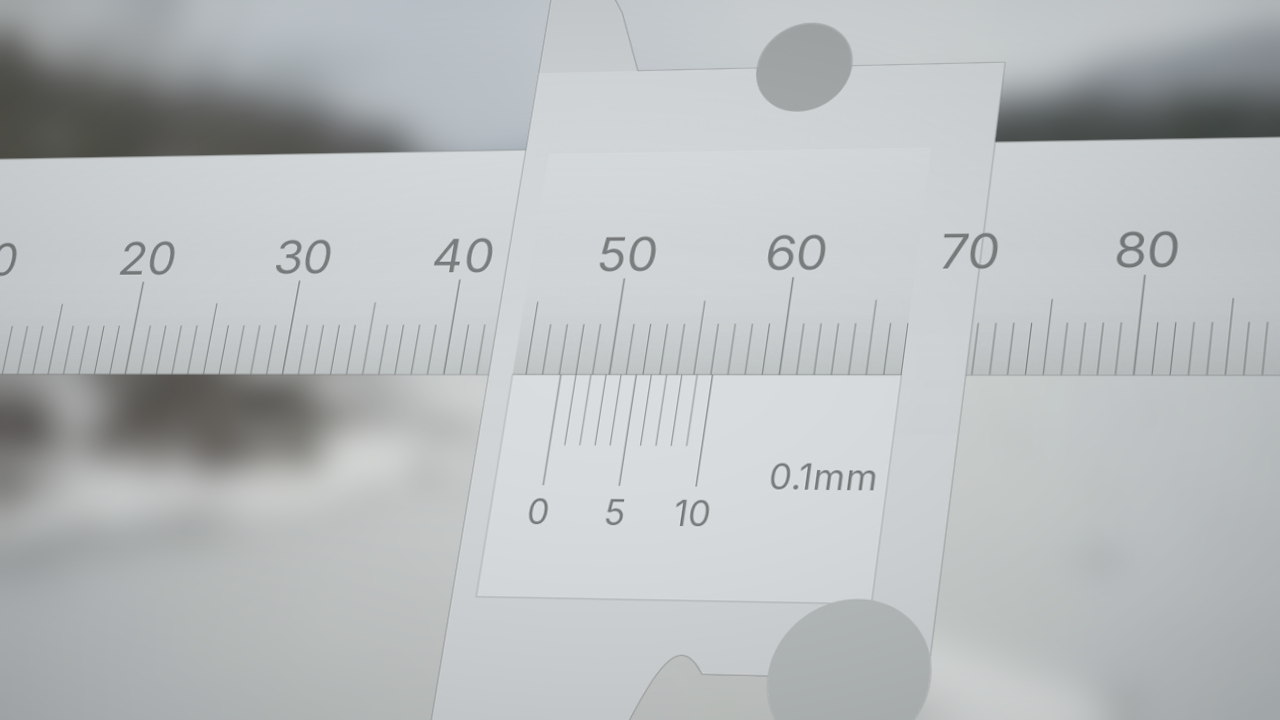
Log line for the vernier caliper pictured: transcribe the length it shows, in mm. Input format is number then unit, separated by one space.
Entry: 47.1 mm
